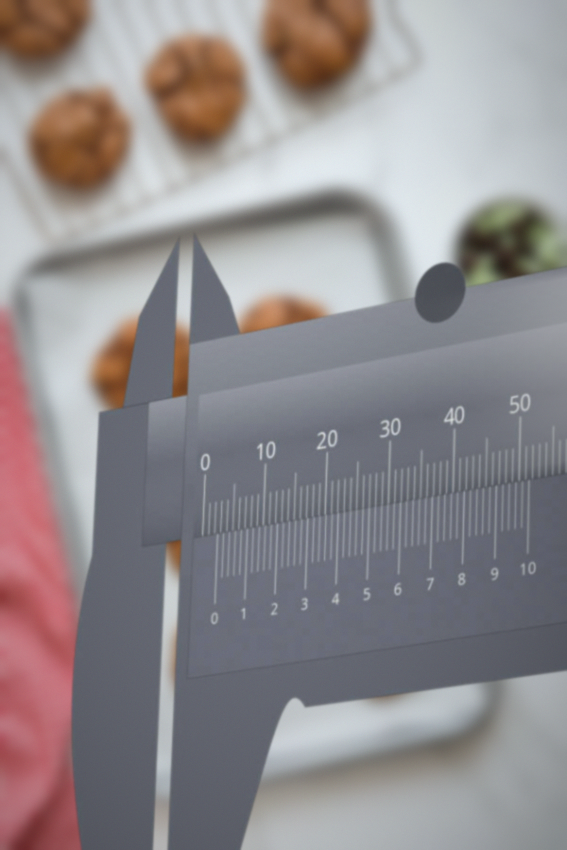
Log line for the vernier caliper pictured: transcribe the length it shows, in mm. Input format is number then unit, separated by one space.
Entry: 2.5 mm
